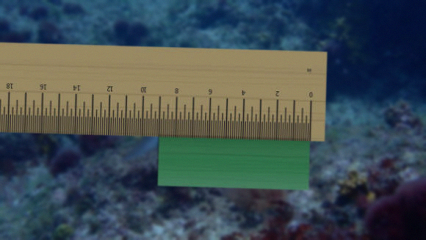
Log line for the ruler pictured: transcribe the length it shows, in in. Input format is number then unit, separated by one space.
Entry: 9 in
